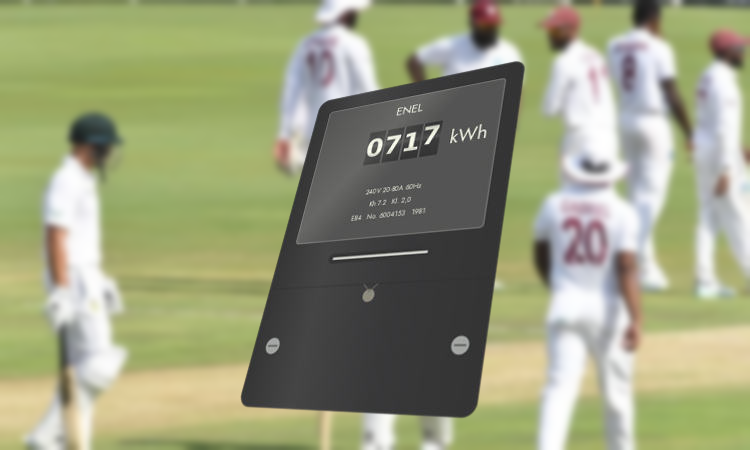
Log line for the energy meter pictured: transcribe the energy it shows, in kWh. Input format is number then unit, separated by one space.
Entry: 717 kWh
